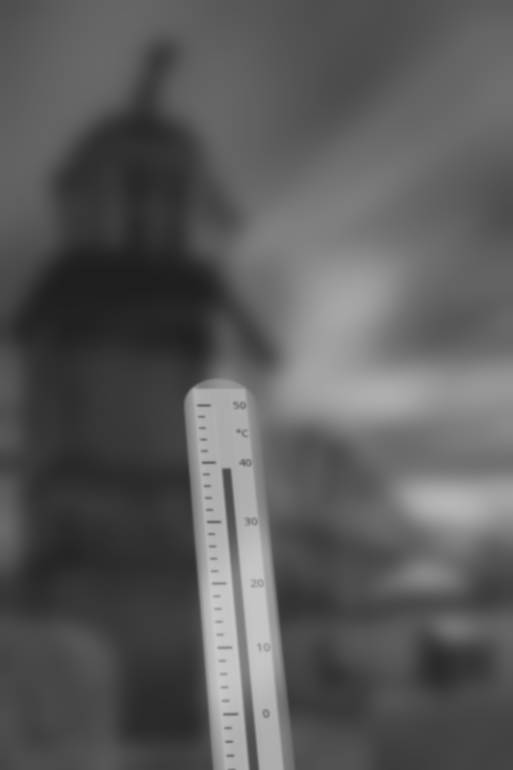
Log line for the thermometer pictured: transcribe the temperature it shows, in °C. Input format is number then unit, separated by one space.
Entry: 39 °C
